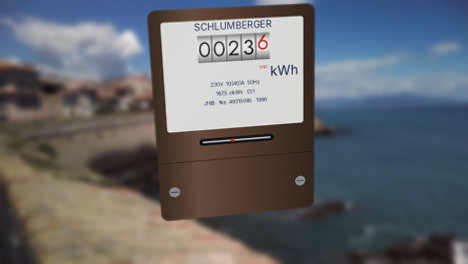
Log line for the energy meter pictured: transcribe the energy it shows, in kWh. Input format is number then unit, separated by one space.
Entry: 23.6 kWh
